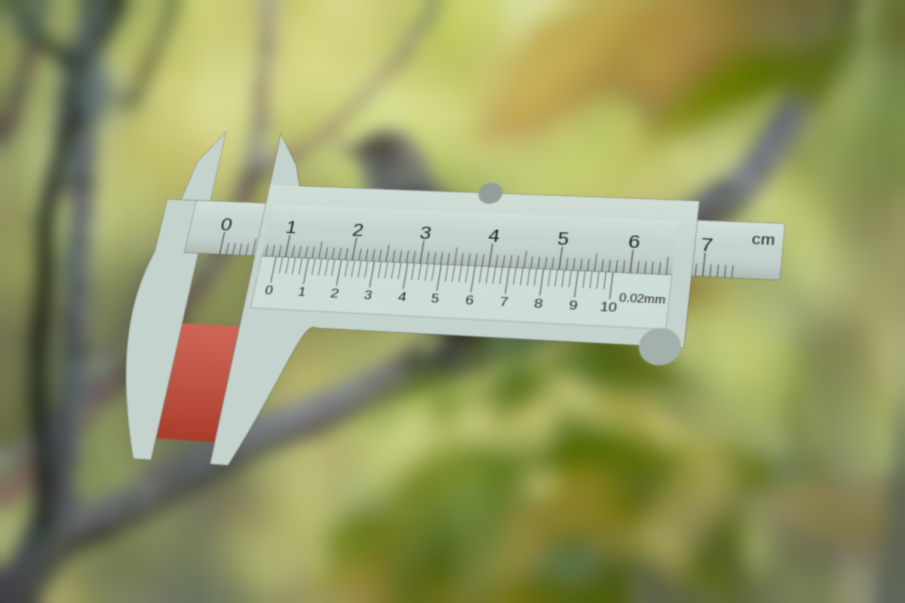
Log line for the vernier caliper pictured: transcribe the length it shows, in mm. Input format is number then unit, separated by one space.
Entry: 8.6 mm
